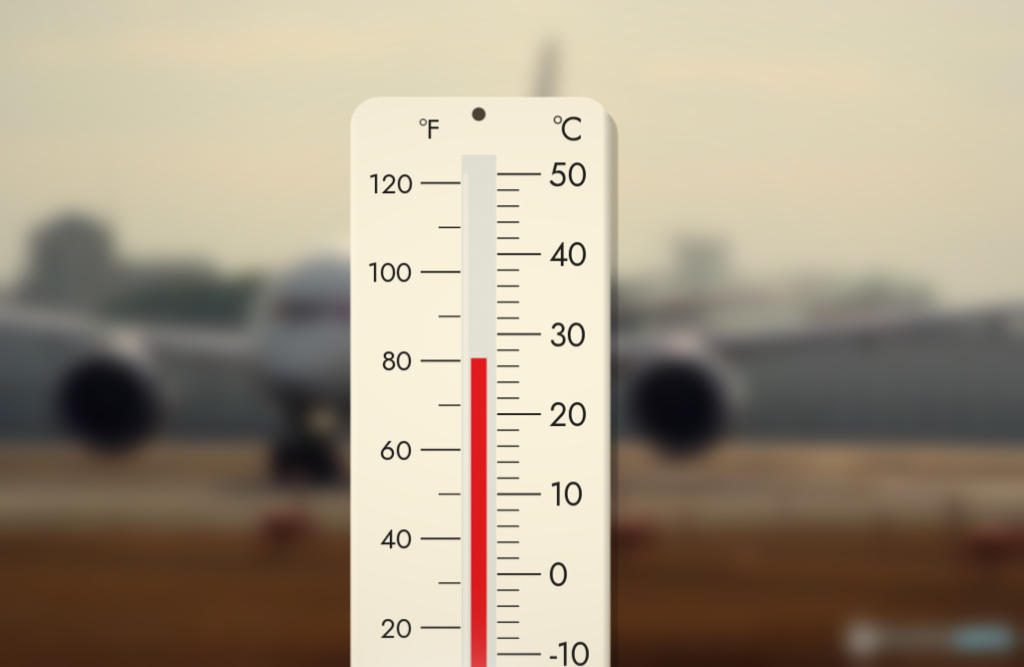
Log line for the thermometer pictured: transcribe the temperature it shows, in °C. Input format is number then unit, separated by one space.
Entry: 27 °C
